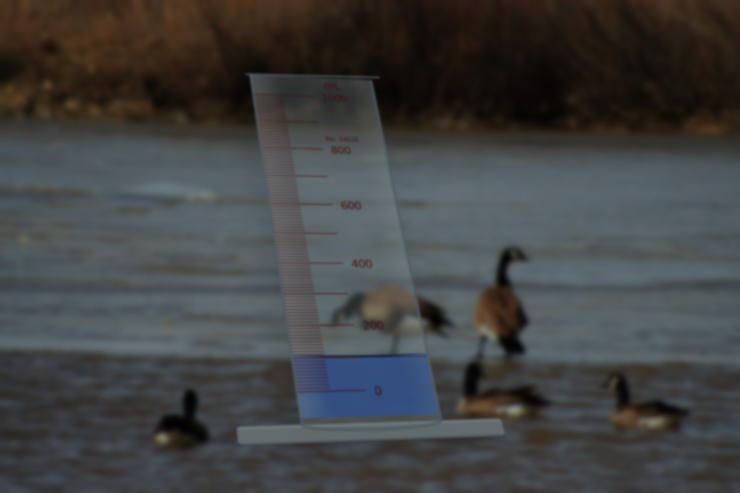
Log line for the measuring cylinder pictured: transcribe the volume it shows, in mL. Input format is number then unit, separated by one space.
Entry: 100 mL
